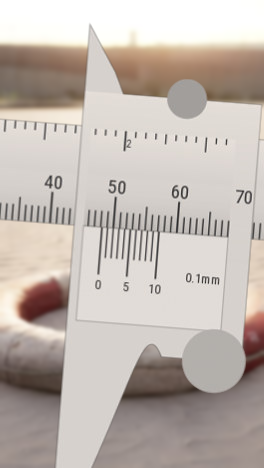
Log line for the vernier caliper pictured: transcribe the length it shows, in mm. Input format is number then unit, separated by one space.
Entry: 48.2 mm
